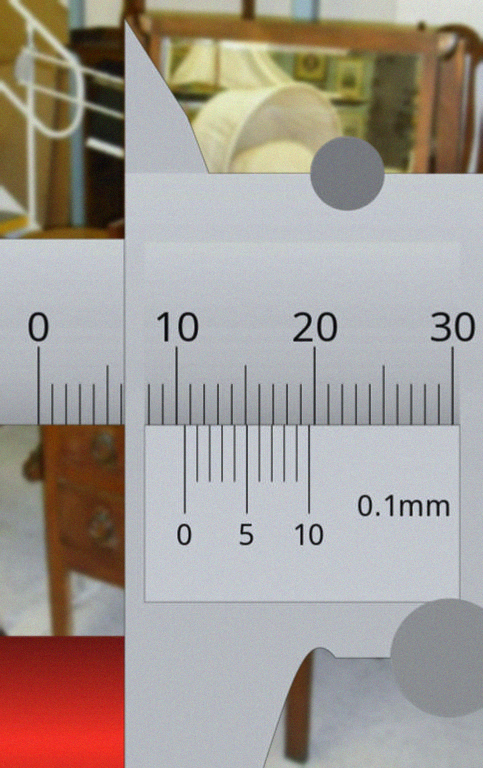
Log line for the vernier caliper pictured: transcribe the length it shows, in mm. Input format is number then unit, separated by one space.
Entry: 10.6 mm
